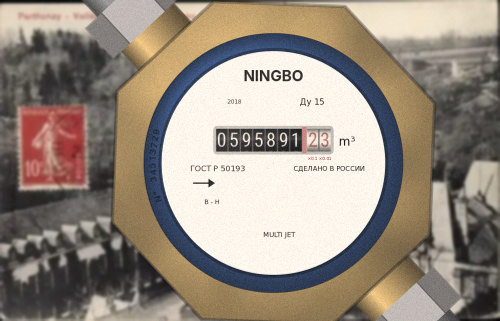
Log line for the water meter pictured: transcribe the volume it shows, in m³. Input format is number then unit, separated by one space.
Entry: 595891.23 m³
